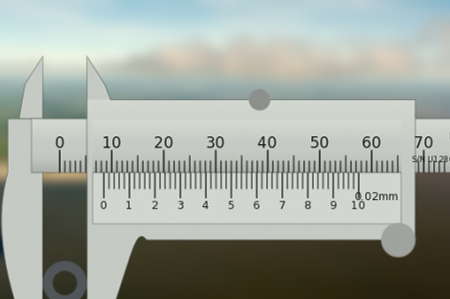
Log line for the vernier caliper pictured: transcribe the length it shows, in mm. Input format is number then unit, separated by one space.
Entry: 8.5 mm
